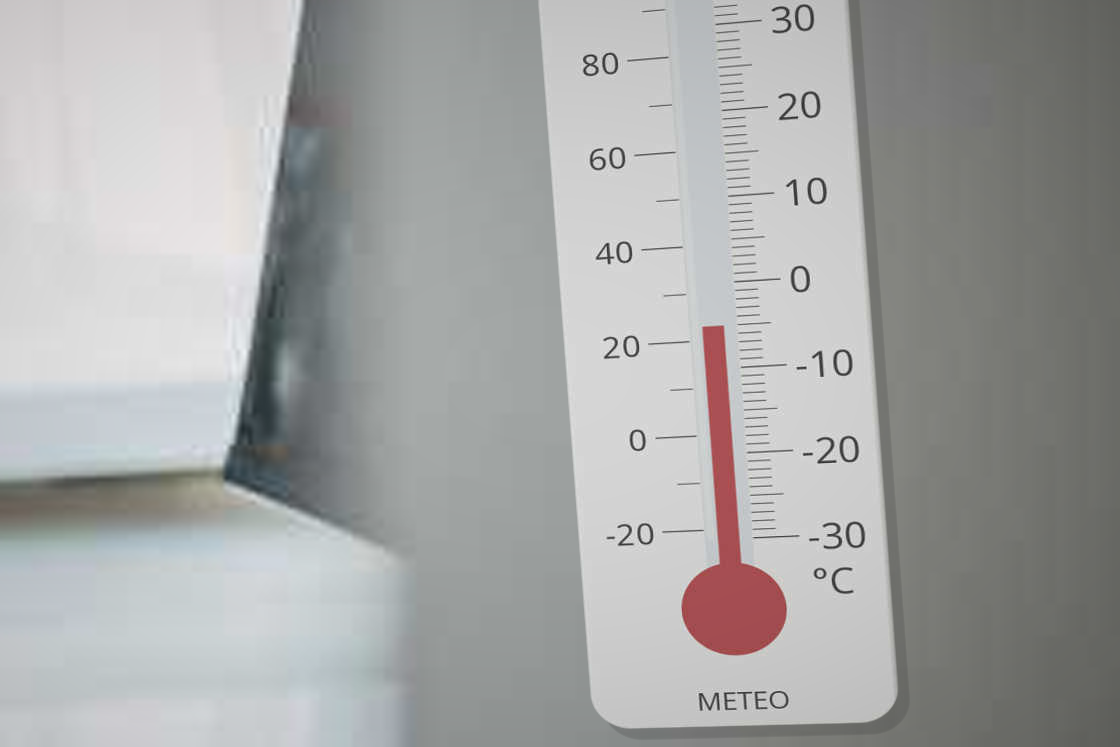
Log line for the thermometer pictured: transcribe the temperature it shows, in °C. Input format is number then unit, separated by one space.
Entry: -5 °C
